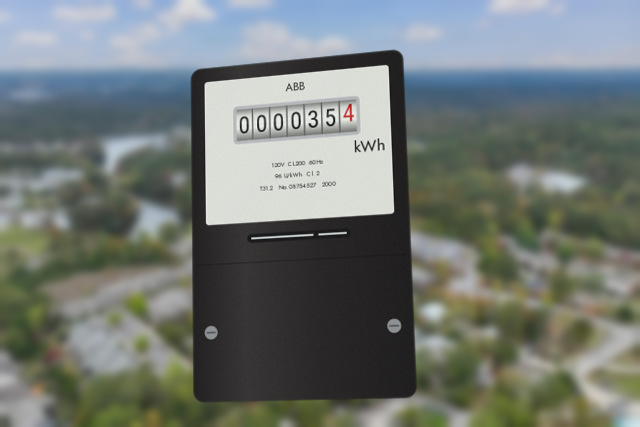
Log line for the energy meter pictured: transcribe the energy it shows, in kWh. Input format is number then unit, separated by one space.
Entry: 35.4 kWh
